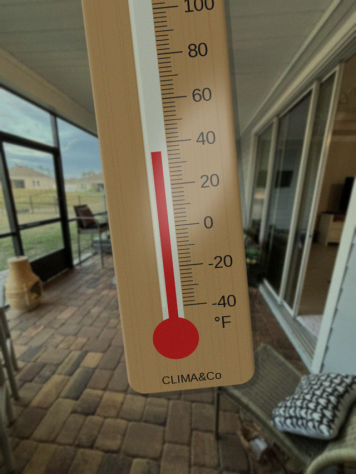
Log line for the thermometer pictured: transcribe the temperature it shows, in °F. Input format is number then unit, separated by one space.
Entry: 36 °F
